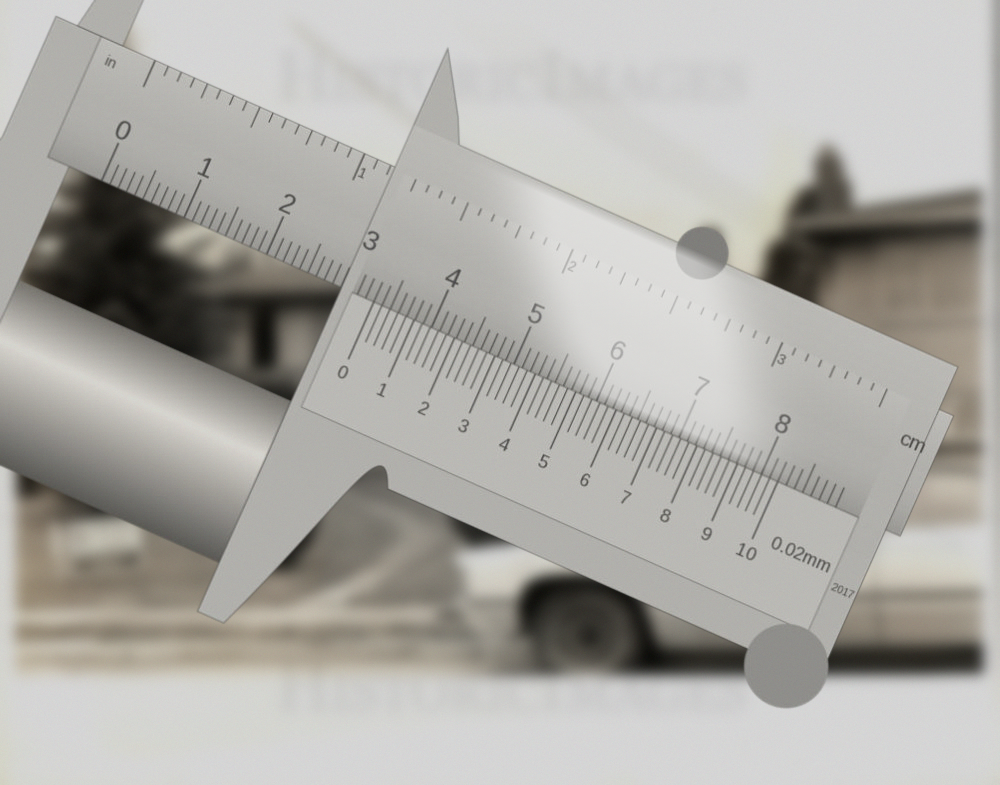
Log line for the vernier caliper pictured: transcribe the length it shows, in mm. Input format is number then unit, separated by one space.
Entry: 33.0 mm
